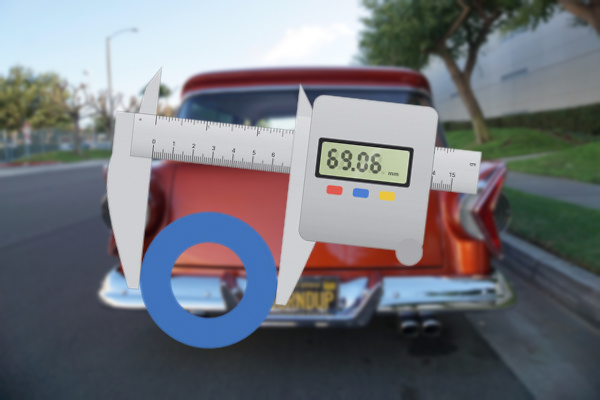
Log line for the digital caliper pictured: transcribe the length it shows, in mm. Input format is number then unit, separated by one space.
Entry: 69.06 mm
